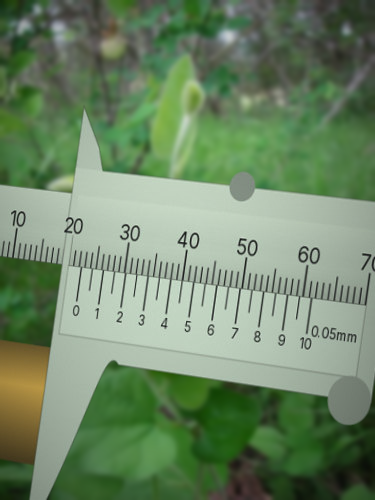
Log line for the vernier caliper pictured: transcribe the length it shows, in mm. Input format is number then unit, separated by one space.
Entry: 22.4 mm
